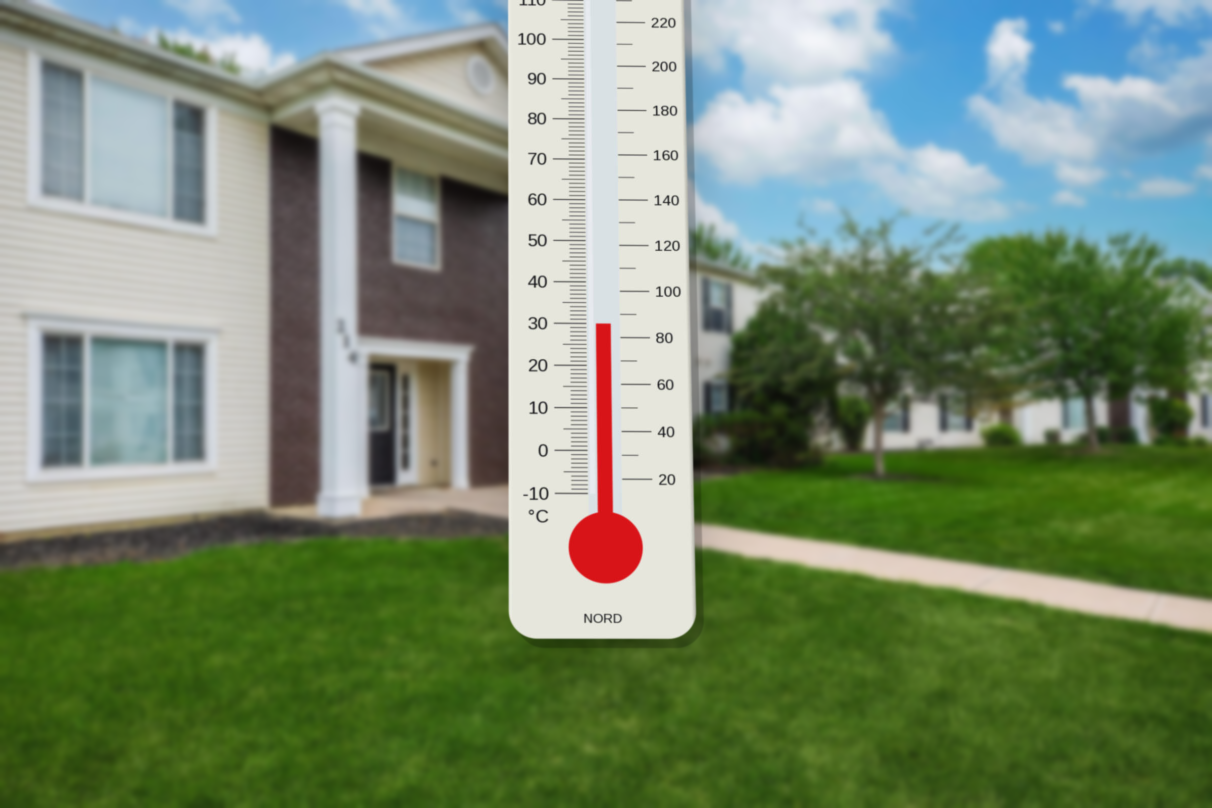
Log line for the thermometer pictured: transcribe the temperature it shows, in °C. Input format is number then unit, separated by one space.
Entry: 30 °C
